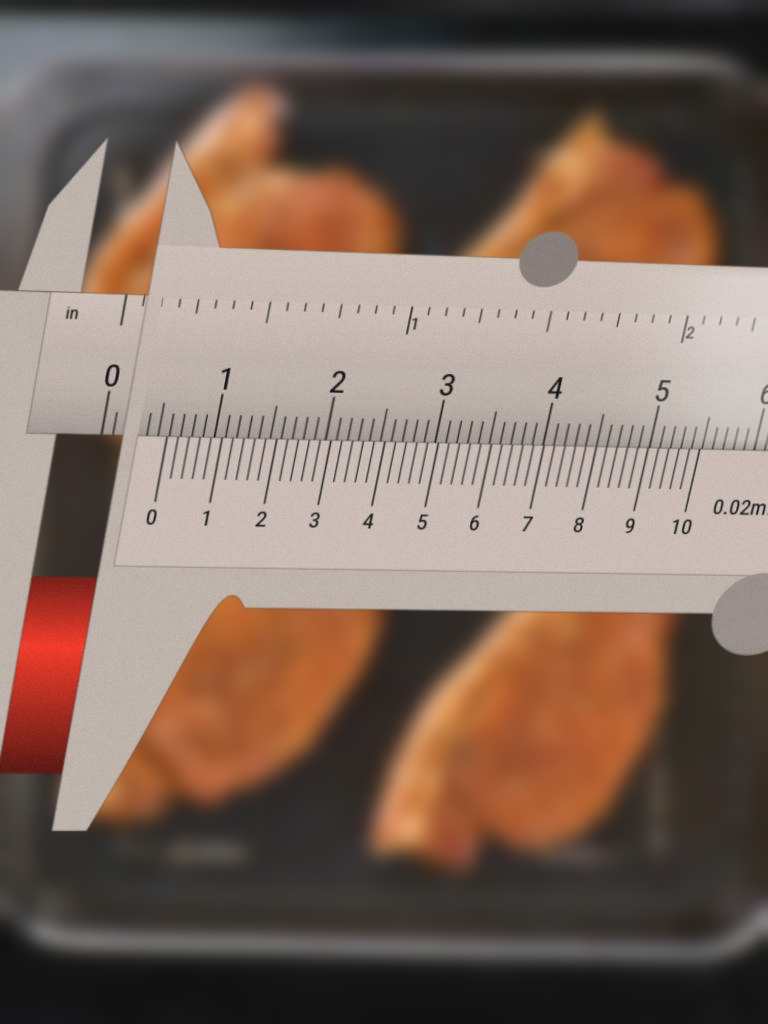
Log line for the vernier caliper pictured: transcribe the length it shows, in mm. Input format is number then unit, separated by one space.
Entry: 5.8 mm
